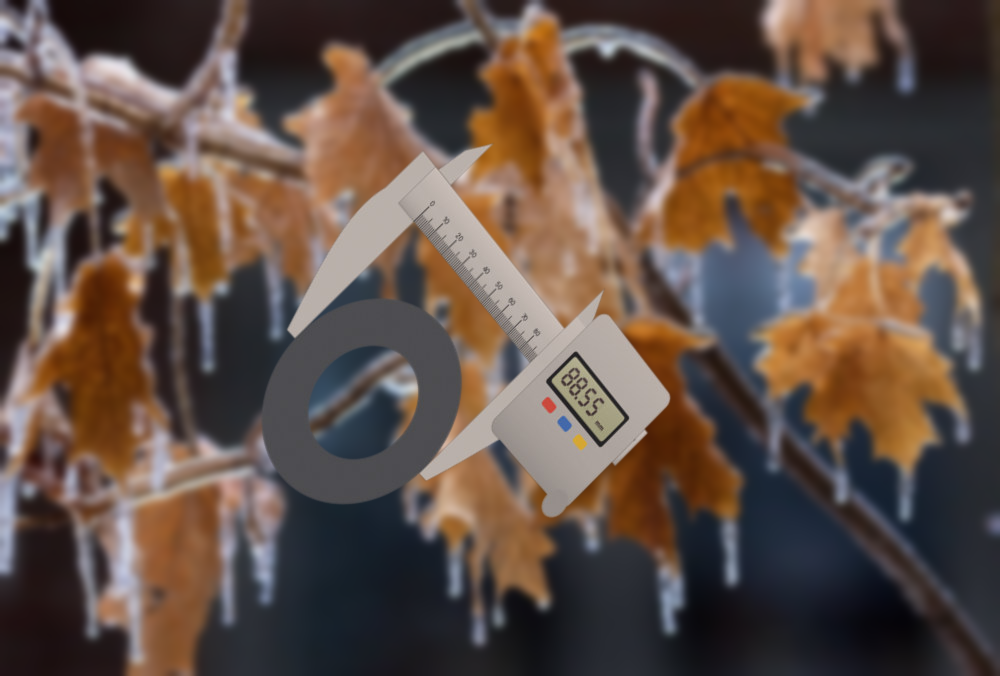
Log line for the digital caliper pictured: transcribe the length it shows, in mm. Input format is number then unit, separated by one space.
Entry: 88.55 mm
